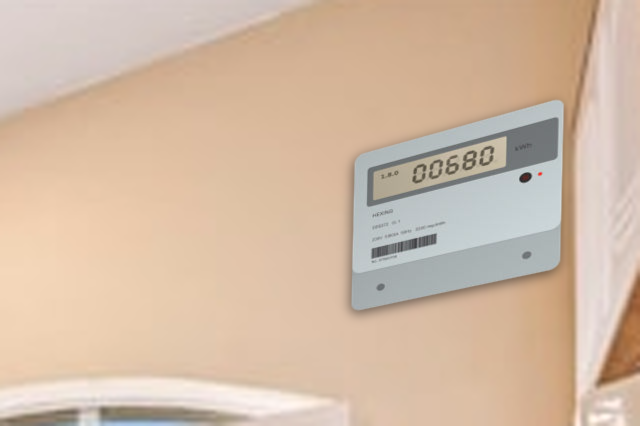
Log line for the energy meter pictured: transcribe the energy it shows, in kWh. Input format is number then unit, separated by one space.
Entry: 680 kWh
